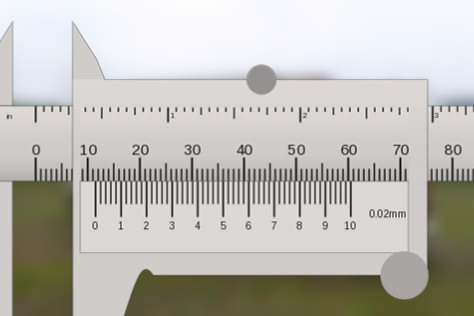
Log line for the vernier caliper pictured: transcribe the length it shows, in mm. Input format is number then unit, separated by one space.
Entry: 11.5 mm
